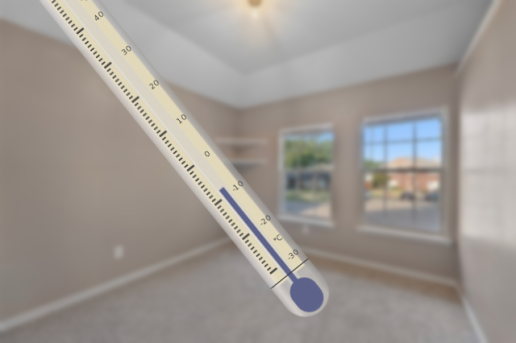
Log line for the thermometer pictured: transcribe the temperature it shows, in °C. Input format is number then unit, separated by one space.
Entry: -8 °C
